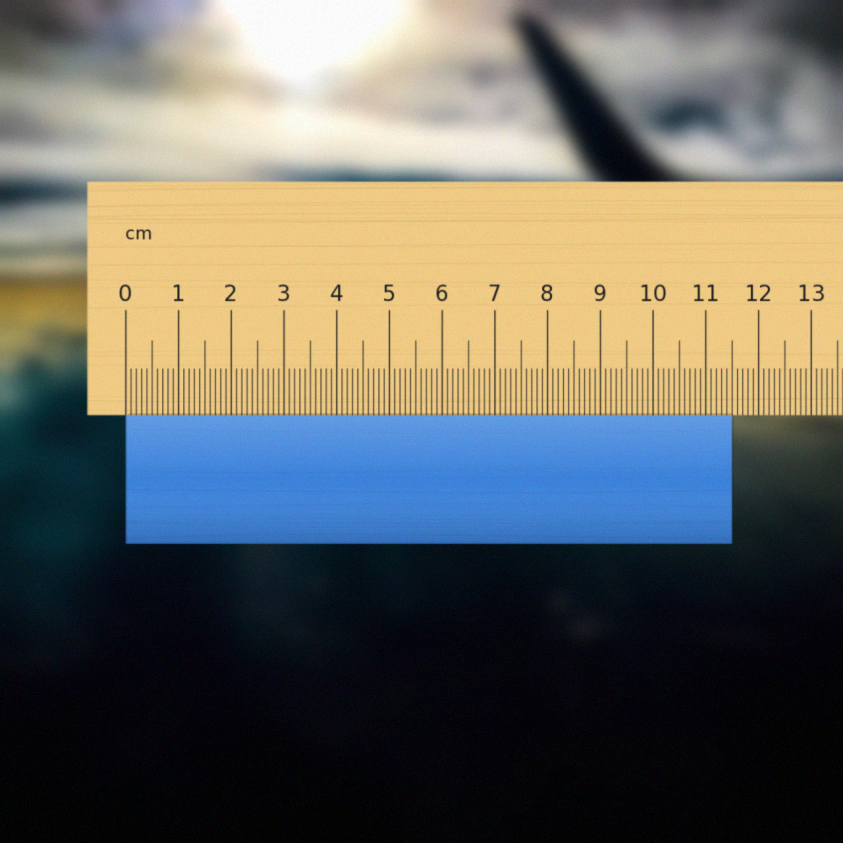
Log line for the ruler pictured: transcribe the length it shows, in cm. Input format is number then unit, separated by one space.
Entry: 11.5 cm
